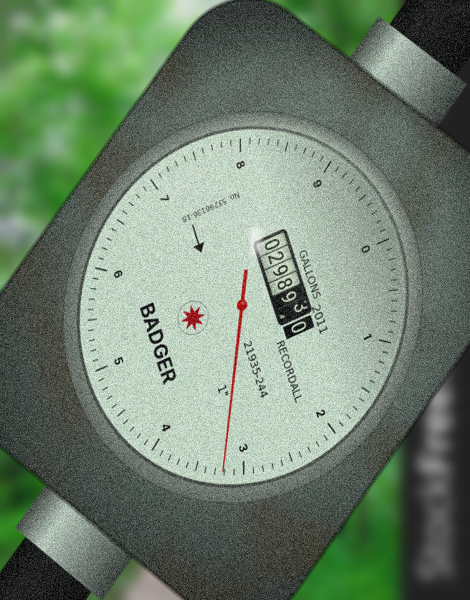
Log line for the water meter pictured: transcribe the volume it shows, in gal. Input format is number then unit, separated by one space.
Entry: 298933.2 gal
